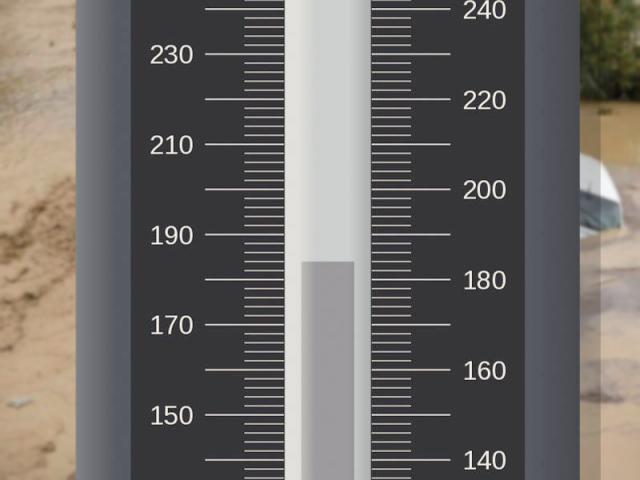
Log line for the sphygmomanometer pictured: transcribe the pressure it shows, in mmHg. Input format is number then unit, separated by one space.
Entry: 184 mmHg
